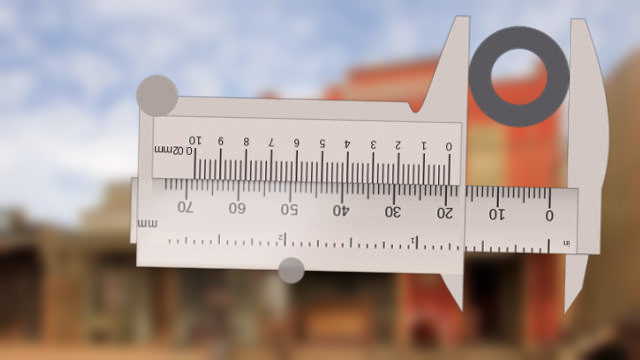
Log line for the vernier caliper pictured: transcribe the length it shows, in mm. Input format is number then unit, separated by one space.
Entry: 19.5 mm
